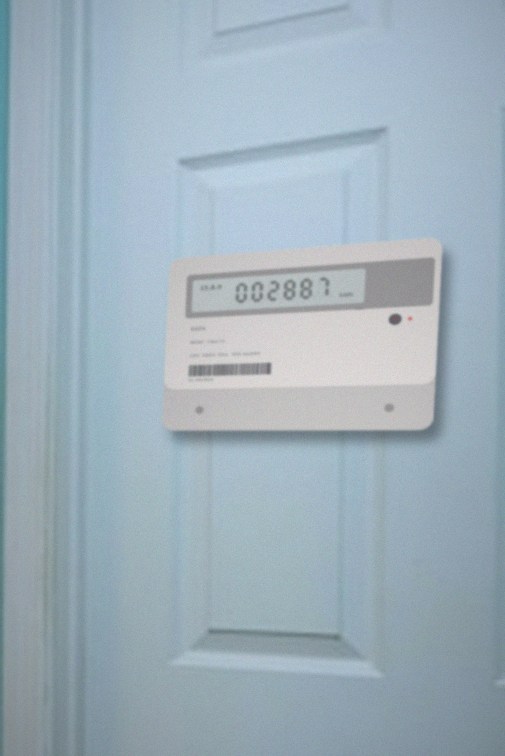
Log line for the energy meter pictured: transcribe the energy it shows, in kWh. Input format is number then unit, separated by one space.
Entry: 2887 kWh
